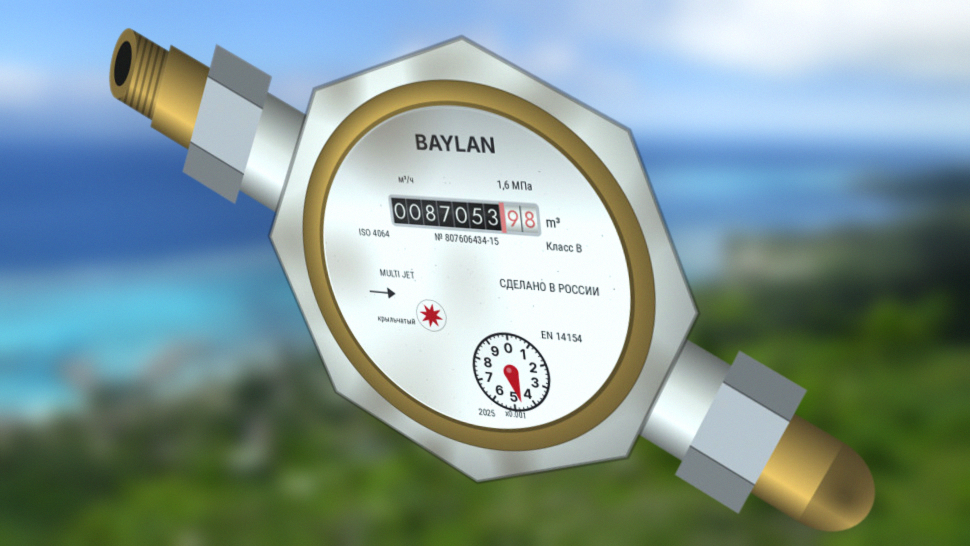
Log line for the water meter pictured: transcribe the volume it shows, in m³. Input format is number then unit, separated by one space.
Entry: 87053.984 m³
